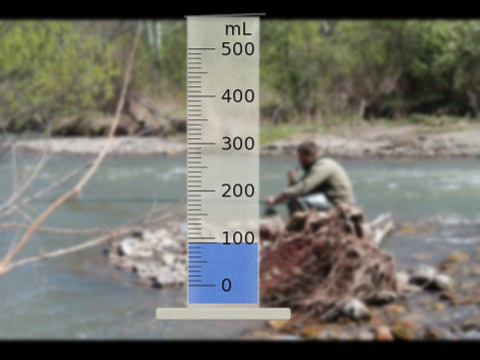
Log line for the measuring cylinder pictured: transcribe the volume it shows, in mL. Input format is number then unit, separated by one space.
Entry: 90 mL
